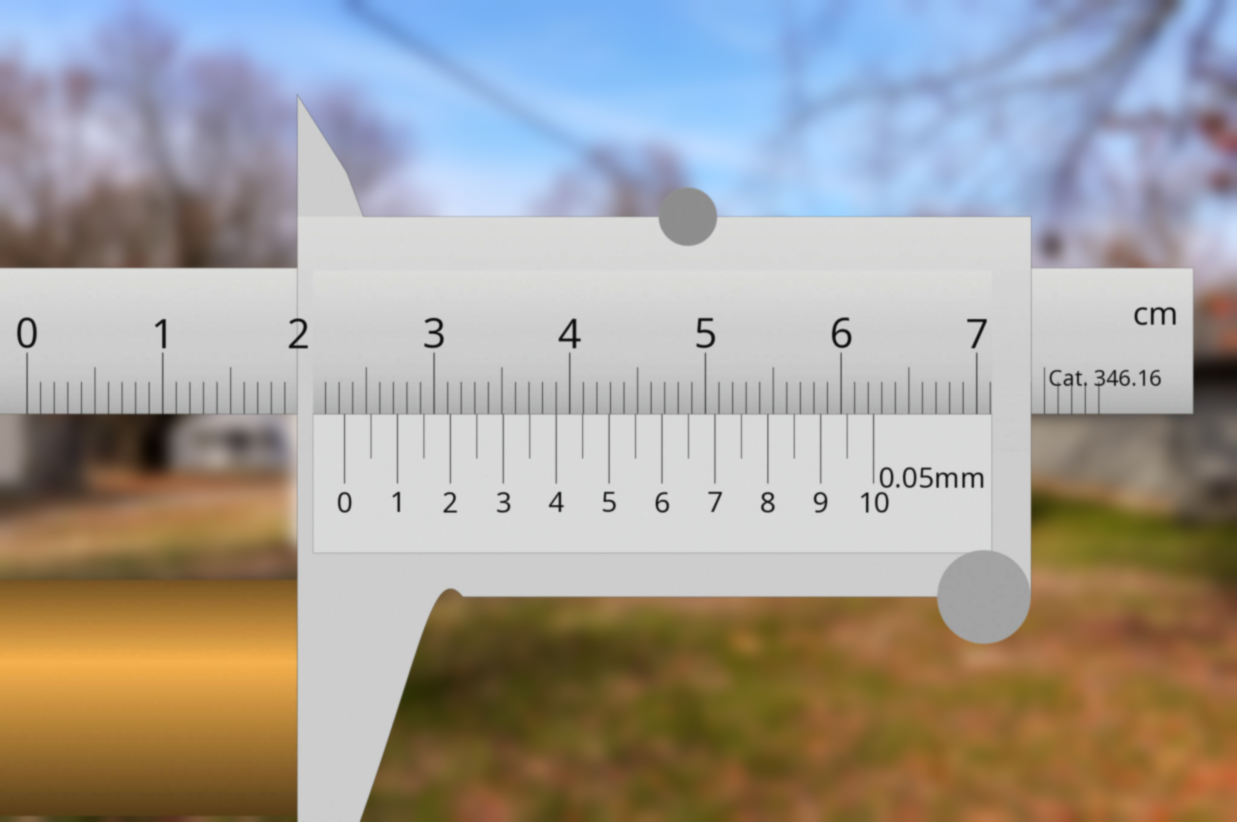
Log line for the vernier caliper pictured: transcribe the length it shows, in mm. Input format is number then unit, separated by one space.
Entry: 23.4 mm
